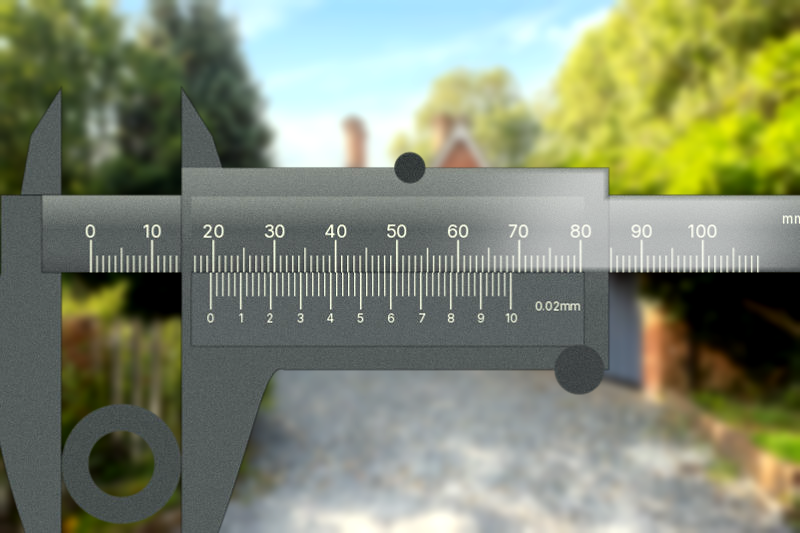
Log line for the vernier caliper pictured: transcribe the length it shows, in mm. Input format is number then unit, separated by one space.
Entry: 19.6 mm
